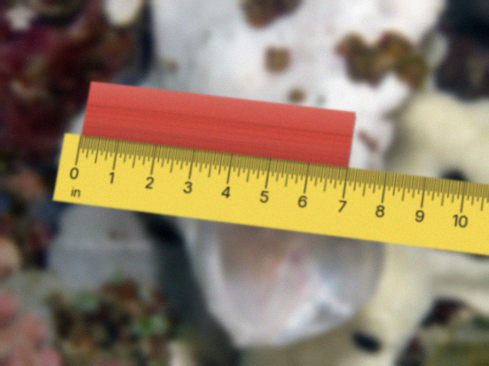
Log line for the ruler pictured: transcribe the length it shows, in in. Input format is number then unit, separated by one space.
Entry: 7 in
